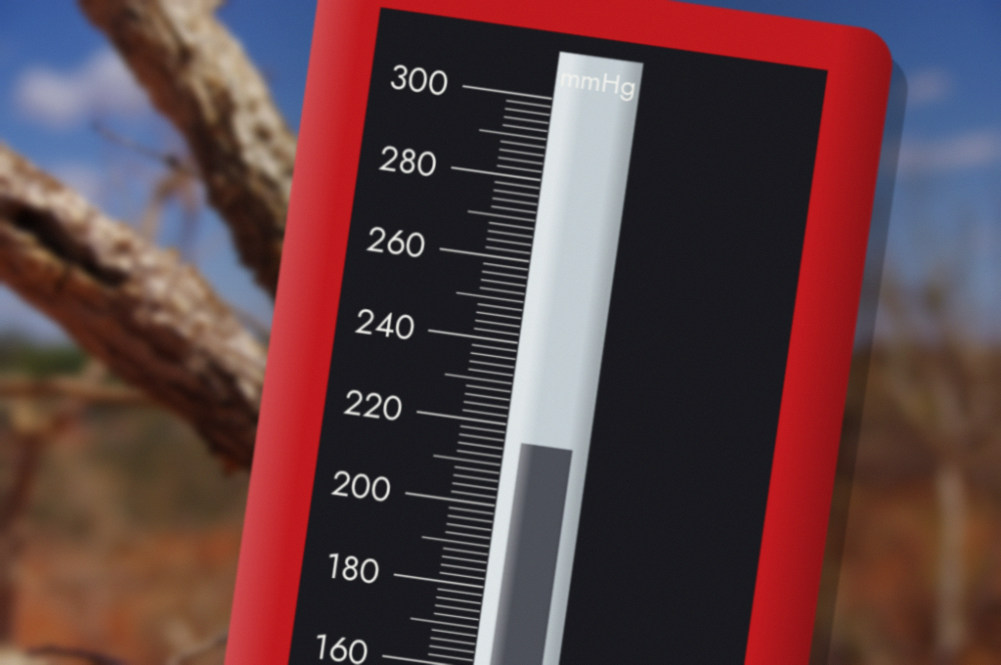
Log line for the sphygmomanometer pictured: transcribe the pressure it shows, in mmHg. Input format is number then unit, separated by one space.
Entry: 216 mmHg
